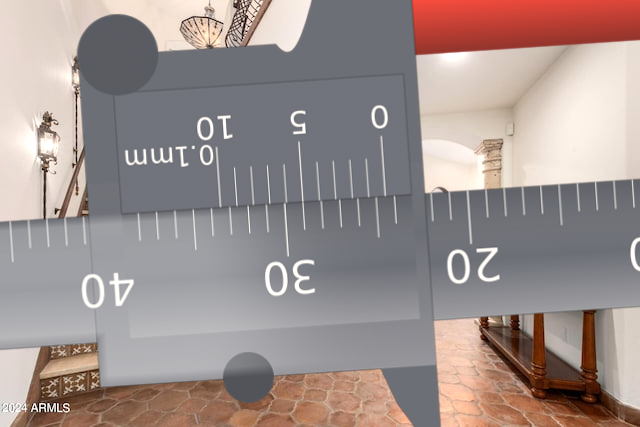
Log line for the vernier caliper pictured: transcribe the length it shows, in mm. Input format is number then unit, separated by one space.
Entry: 24.5 mm
